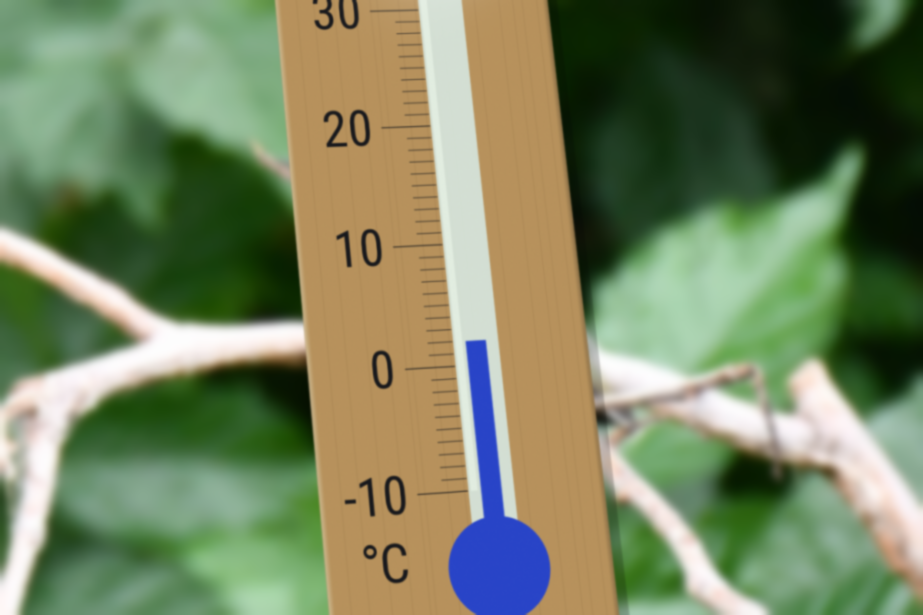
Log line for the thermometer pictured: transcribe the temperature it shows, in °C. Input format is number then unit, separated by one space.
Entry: 2 °C
